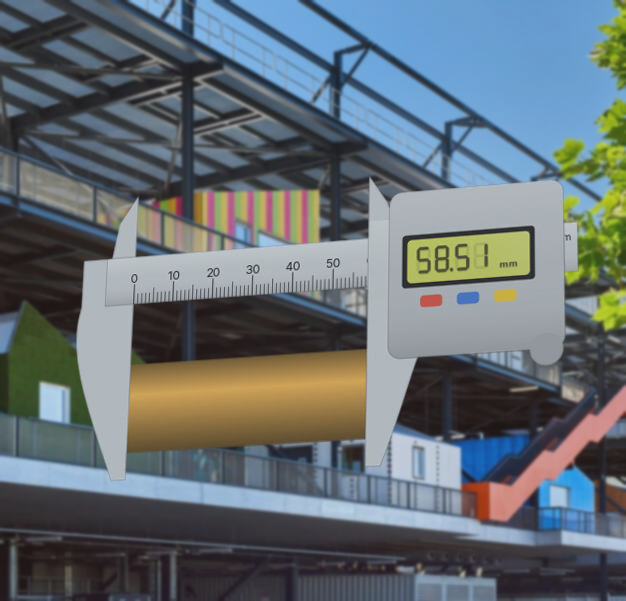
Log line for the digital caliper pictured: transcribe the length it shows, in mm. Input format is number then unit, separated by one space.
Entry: 58.51 mm
